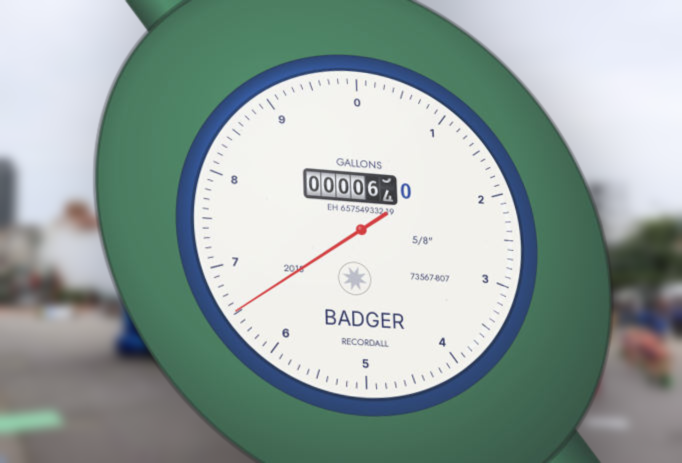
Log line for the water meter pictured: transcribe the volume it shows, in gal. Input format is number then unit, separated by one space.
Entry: 636.5 gal
